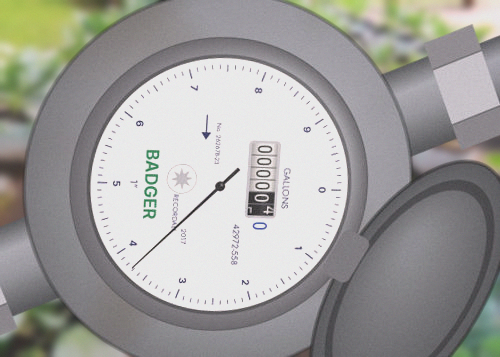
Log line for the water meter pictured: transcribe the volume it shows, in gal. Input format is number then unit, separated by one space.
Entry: 43.7 gal
